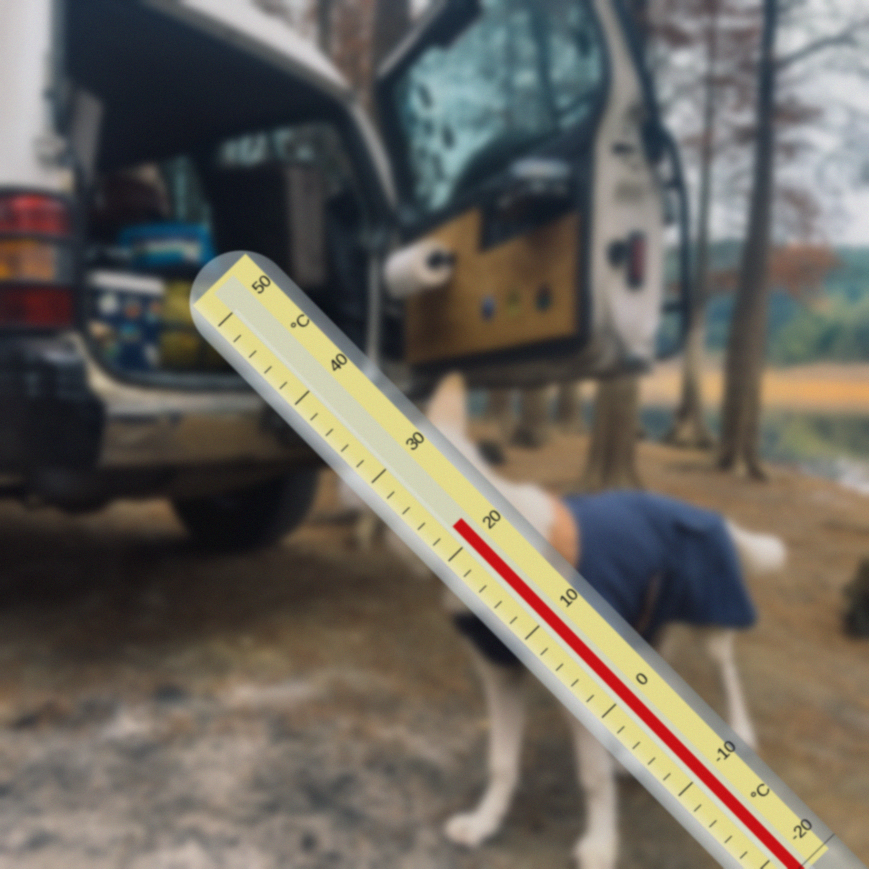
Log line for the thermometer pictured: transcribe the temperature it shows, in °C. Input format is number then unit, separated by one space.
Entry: 22 °C
